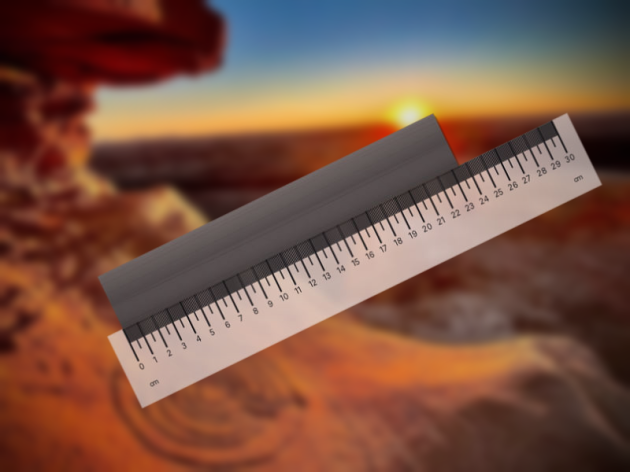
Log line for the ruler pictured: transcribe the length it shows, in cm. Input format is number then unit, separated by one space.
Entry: 23.5 cm
